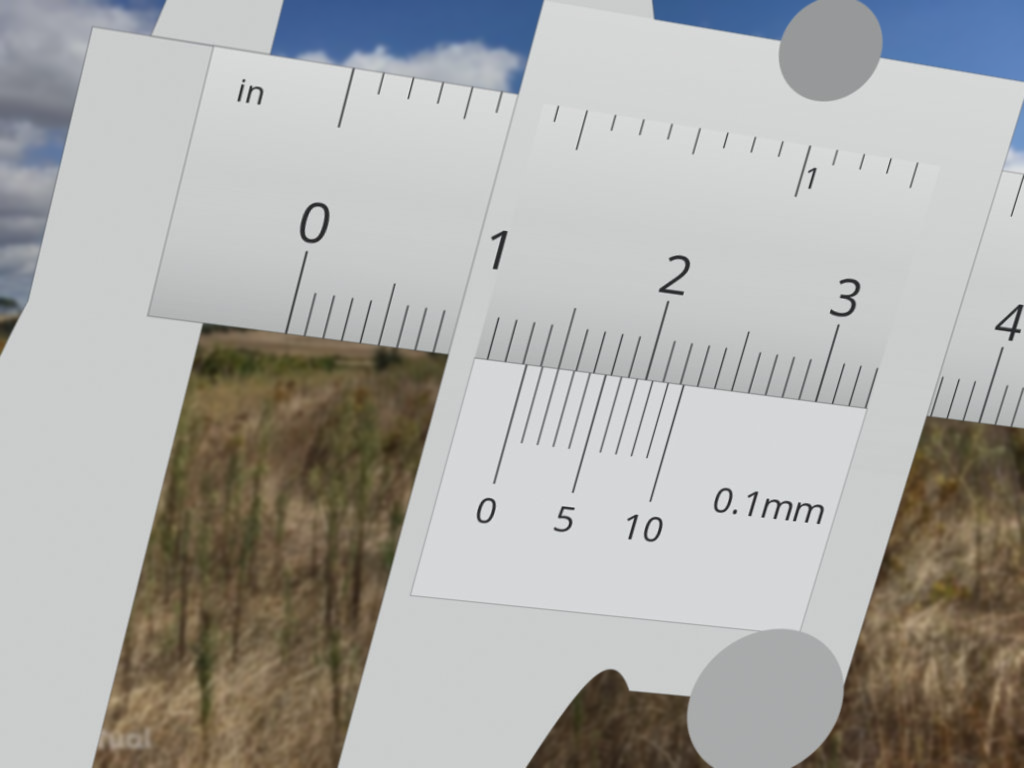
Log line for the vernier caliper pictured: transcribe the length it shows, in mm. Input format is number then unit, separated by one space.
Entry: 13.2 mm
